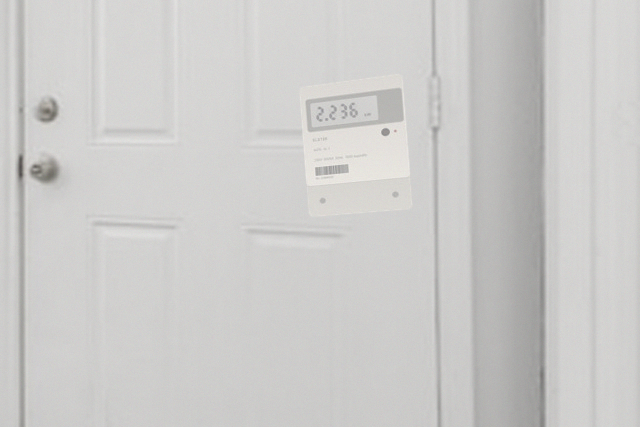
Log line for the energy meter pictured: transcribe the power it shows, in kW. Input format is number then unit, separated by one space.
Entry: 2.236 kW
